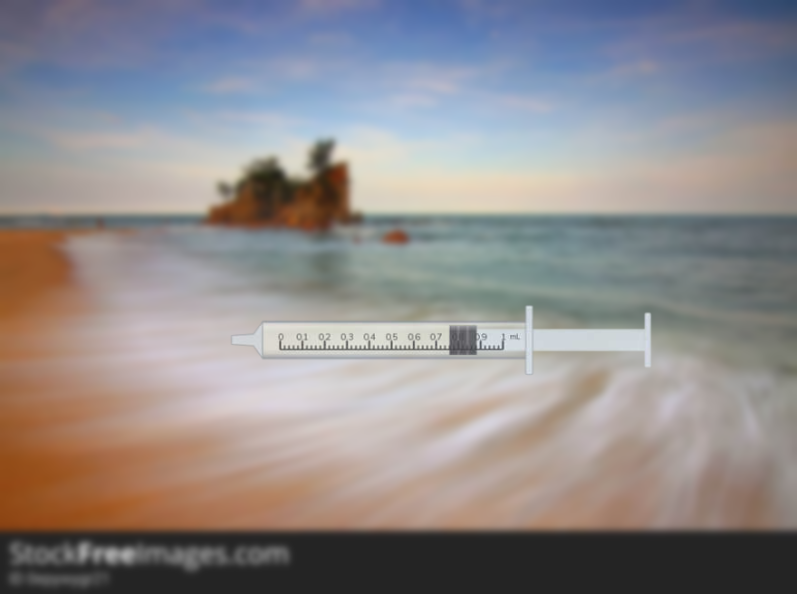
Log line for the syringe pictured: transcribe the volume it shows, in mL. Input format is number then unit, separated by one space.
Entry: 0.76 mL
